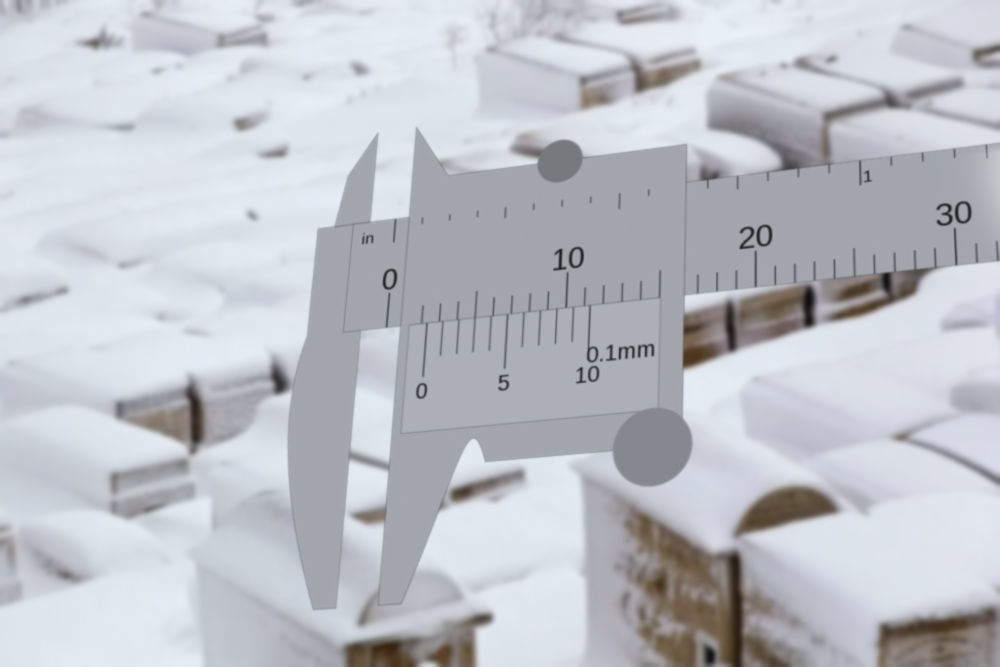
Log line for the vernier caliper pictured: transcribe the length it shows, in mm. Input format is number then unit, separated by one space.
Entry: 2.3 mm
